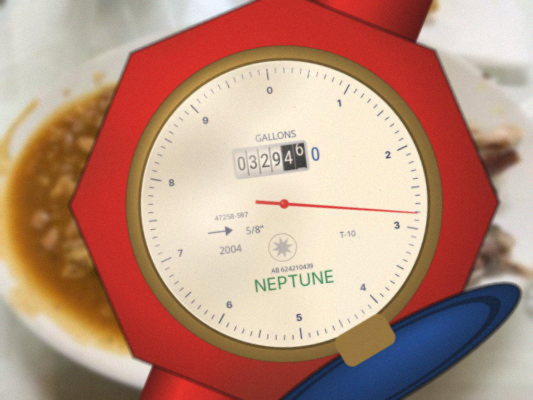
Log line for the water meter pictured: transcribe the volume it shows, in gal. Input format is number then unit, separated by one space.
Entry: 329462.8 gal
